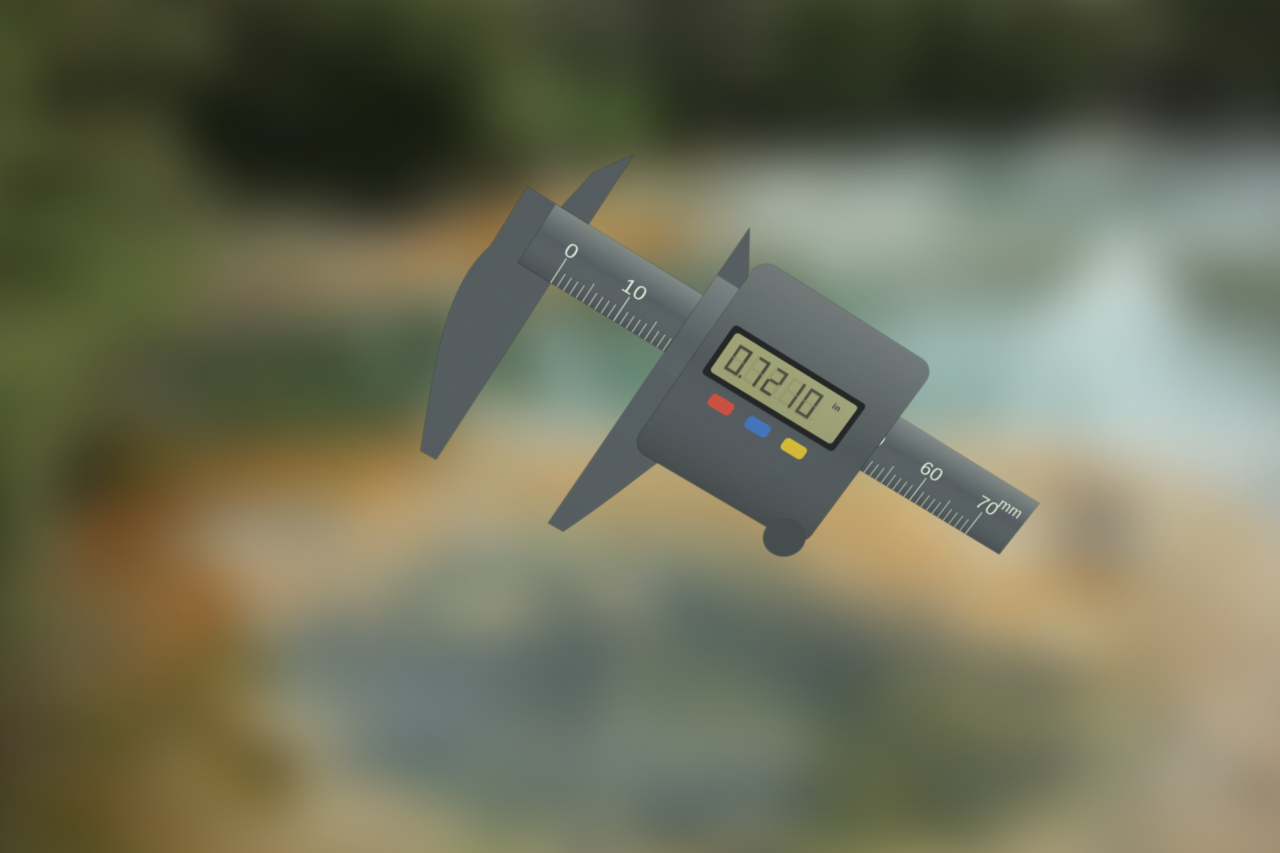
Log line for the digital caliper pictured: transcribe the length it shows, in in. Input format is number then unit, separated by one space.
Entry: 0.7210 in
